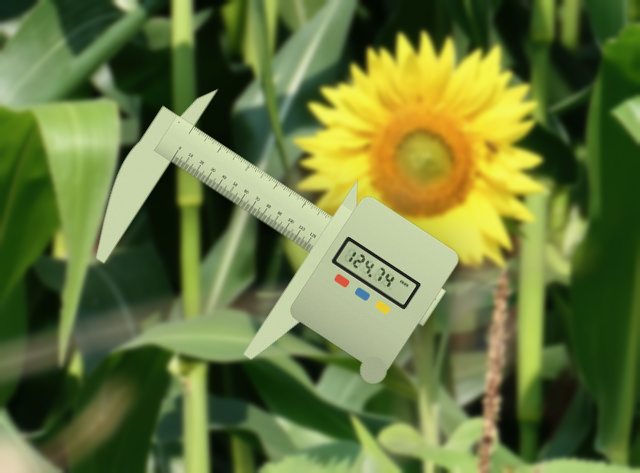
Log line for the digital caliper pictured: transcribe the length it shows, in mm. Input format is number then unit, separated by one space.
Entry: 124.74 mm
